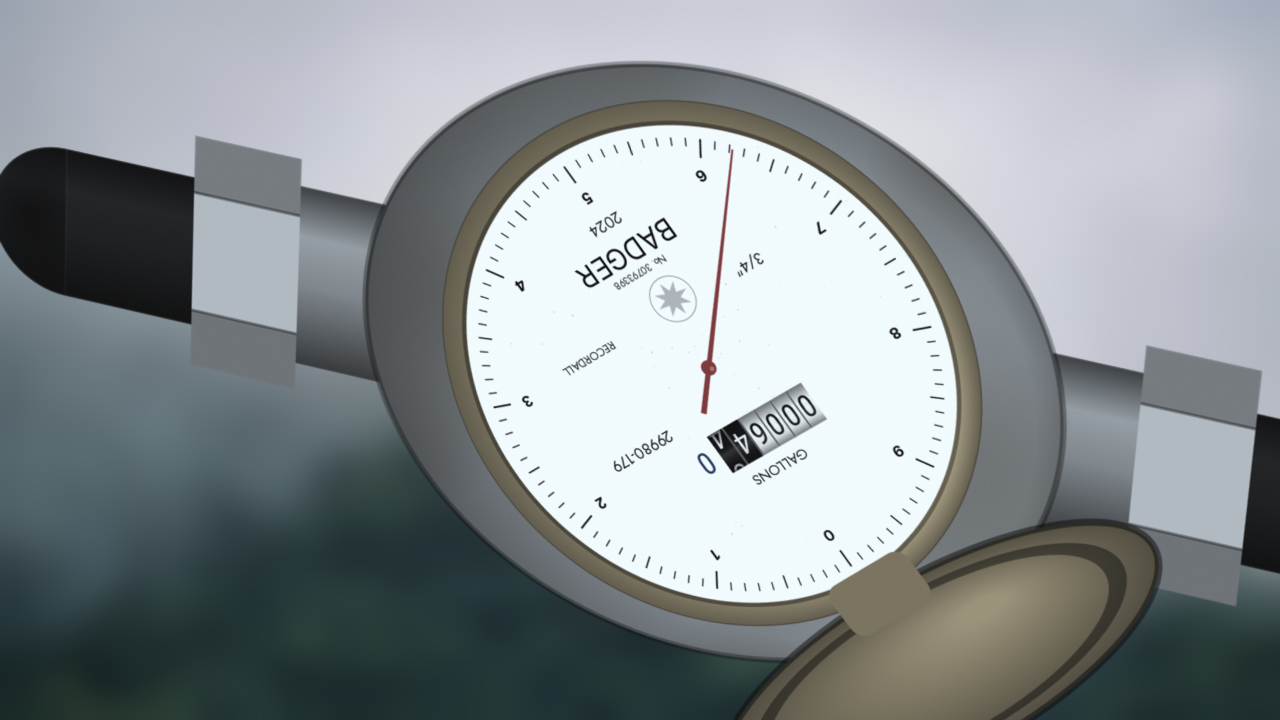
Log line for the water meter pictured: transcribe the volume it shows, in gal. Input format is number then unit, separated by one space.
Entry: 6436.2 gal
